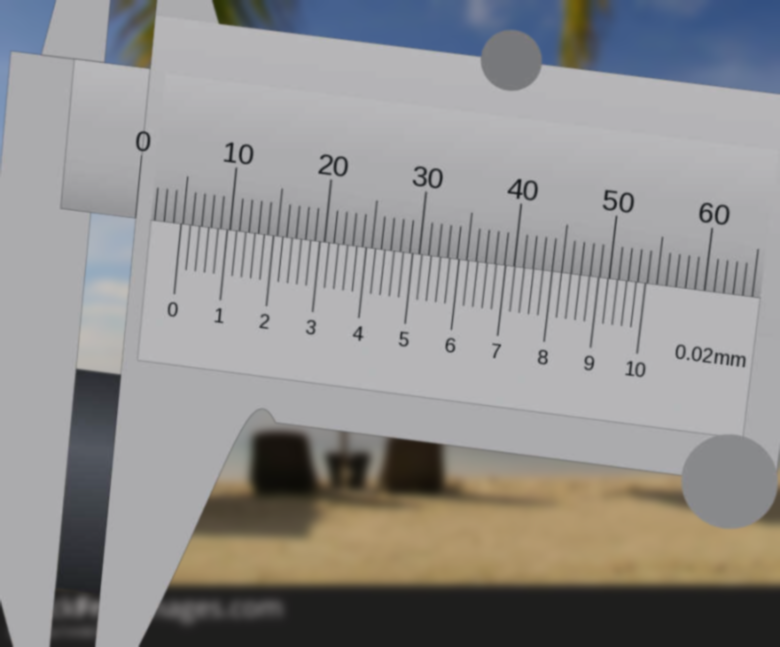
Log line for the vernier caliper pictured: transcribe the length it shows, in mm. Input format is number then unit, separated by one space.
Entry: 4.8 mm
